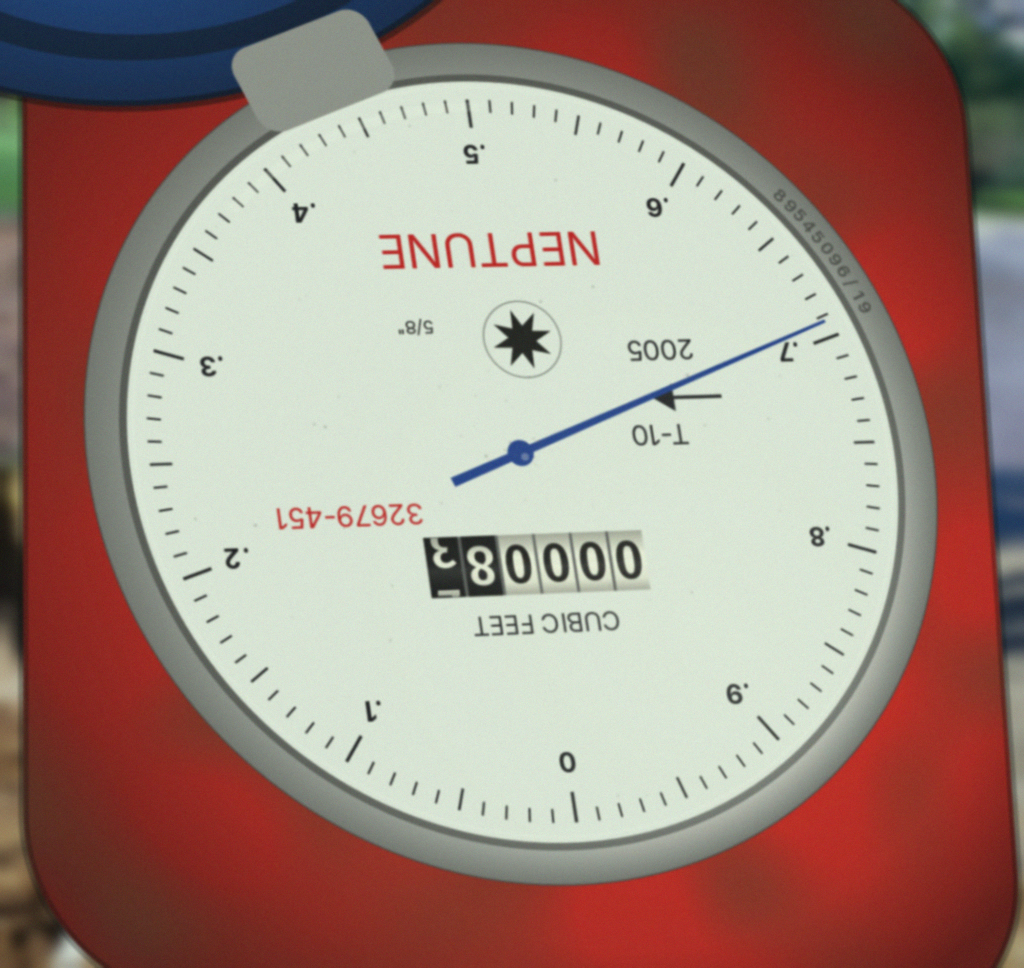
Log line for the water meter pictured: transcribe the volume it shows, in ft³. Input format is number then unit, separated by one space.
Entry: 82.69 ft³
